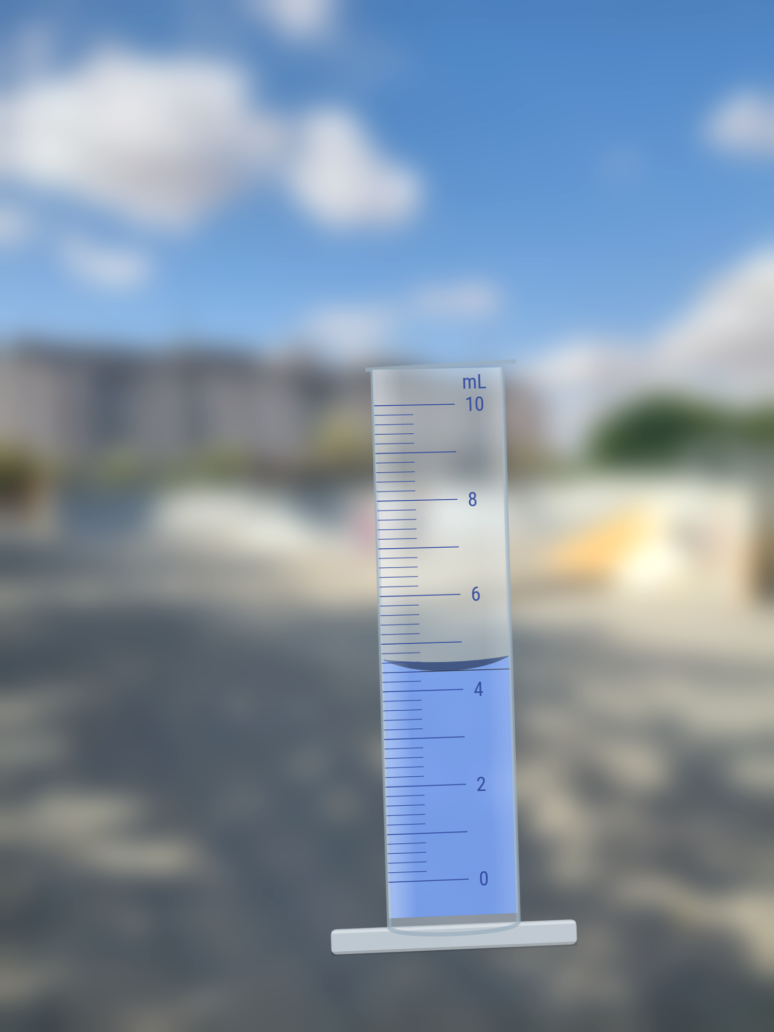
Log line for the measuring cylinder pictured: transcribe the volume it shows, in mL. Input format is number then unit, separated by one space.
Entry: 4.4 mL
